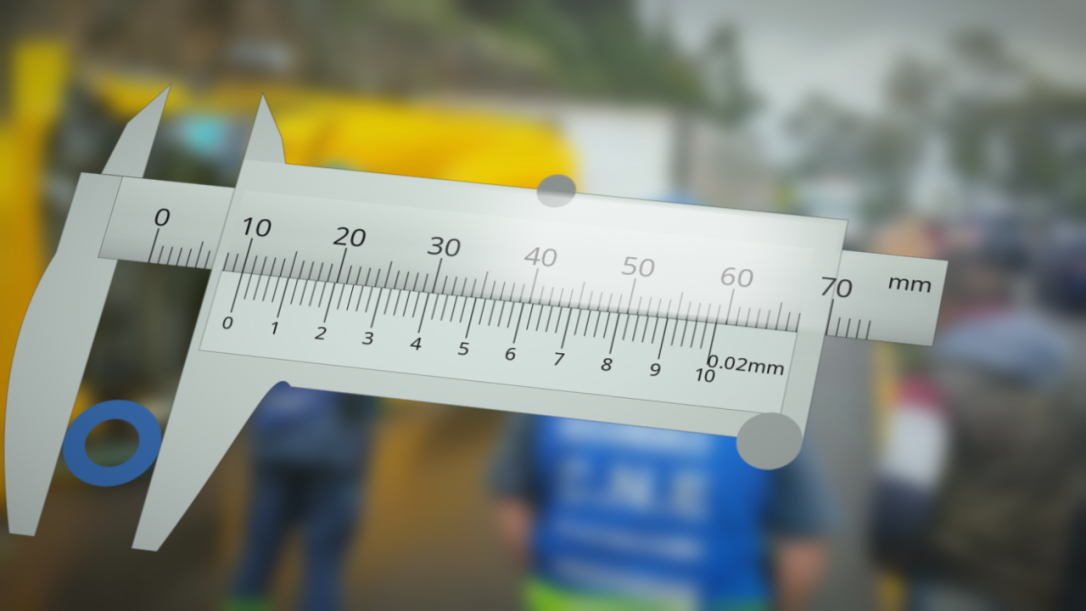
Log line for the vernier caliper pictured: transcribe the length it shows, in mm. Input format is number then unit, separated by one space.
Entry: 10.0 mm
